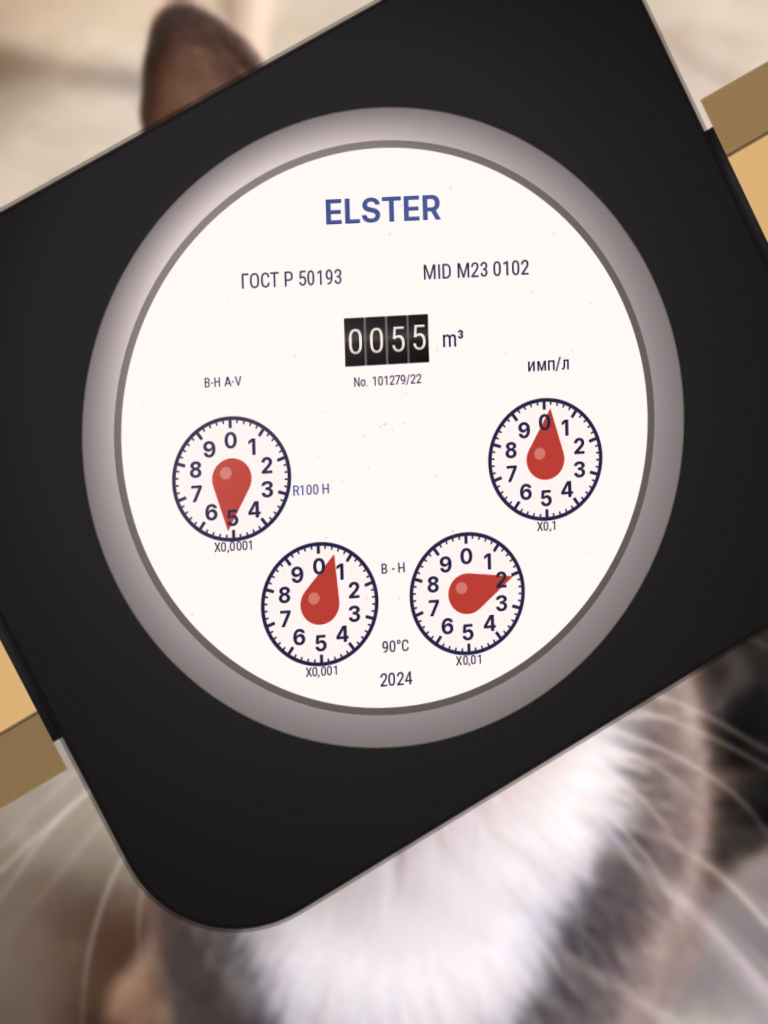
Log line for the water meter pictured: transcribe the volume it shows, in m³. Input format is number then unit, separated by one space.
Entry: 55.0205 m³
